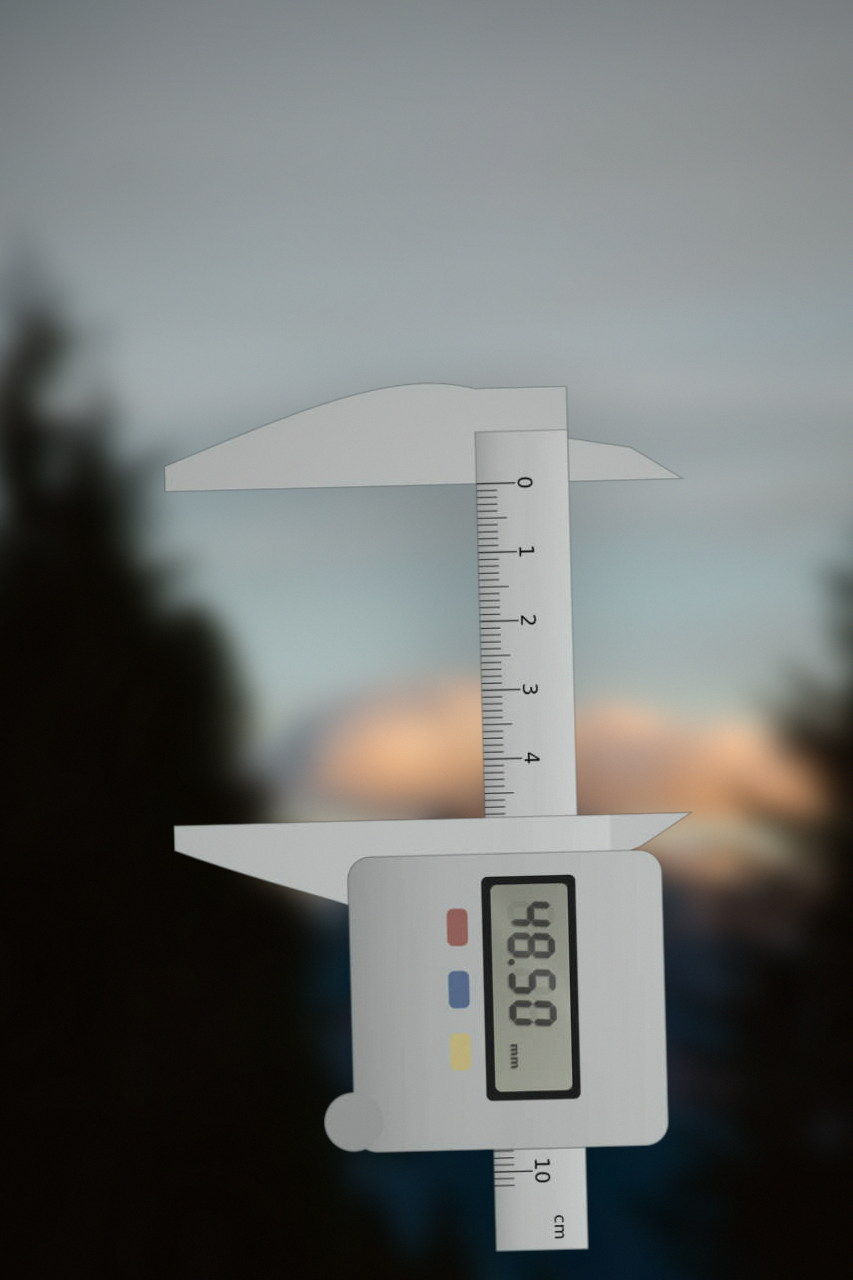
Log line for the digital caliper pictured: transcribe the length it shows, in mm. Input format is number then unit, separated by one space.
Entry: 48.50 mm
